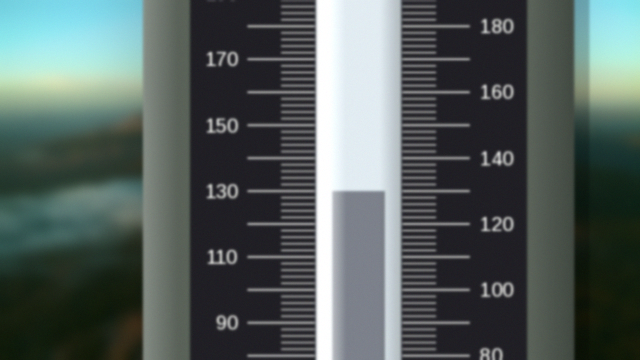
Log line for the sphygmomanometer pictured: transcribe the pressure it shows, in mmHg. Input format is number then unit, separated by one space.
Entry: 130 mmHg
